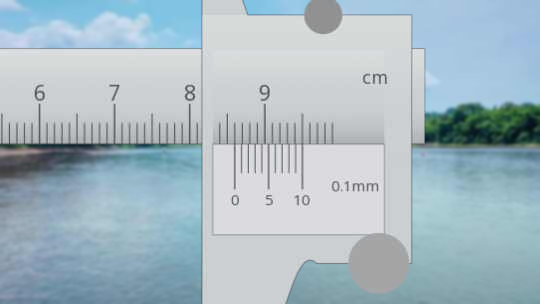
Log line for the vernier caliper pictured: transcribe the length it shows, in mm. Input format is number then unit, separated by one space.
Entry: 86.0 mm
